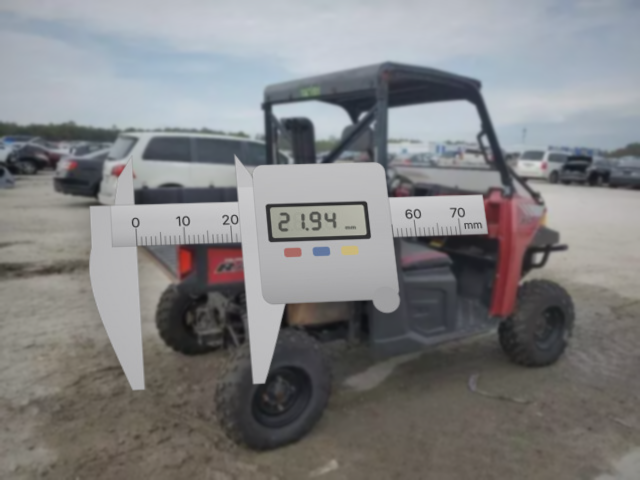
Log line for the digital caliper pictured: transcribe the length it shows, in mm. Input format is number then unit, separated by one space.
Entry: 21.94 mm
